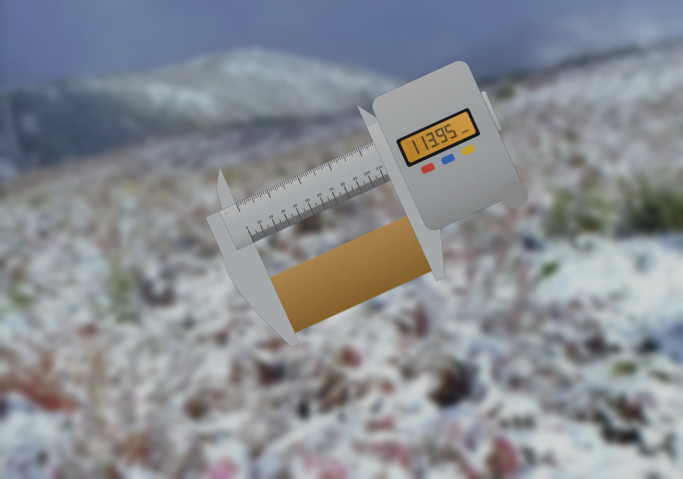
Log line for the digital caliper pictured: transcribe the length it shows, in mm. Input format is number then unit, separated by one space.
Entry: 113.95 mm
